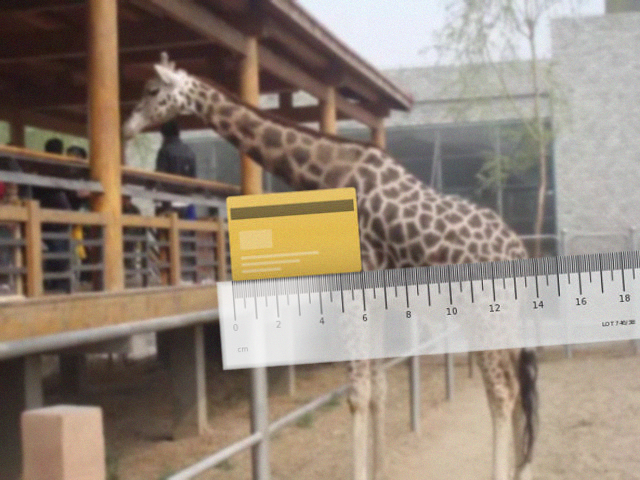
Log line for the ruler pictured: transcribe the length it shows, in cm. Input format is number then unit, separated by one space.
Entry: 6 cm
